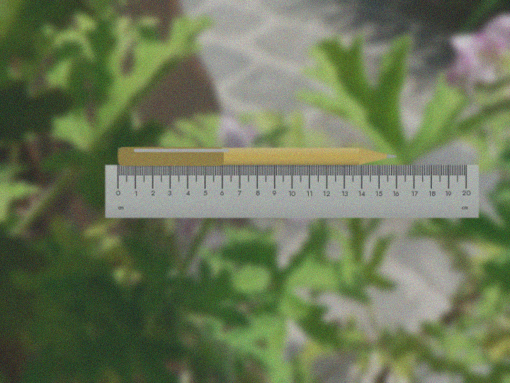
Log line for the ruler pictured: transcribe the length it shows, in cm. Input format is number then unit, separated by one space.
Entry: 16 cm
